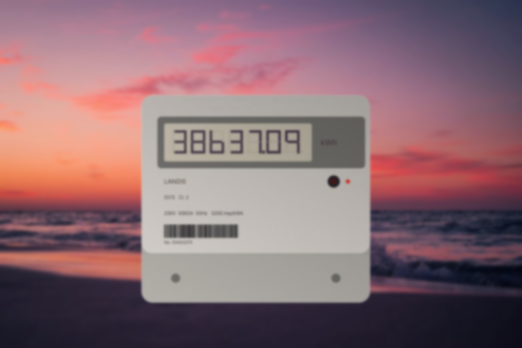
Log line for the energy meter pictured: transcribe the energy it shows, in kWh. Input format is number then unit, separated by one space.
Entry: 38637.09 kWh
